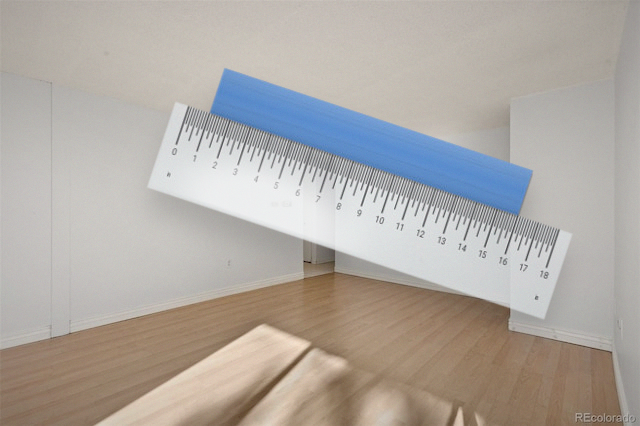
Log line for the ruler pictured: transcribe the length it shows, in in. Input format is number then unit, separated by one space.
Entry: 15 in
